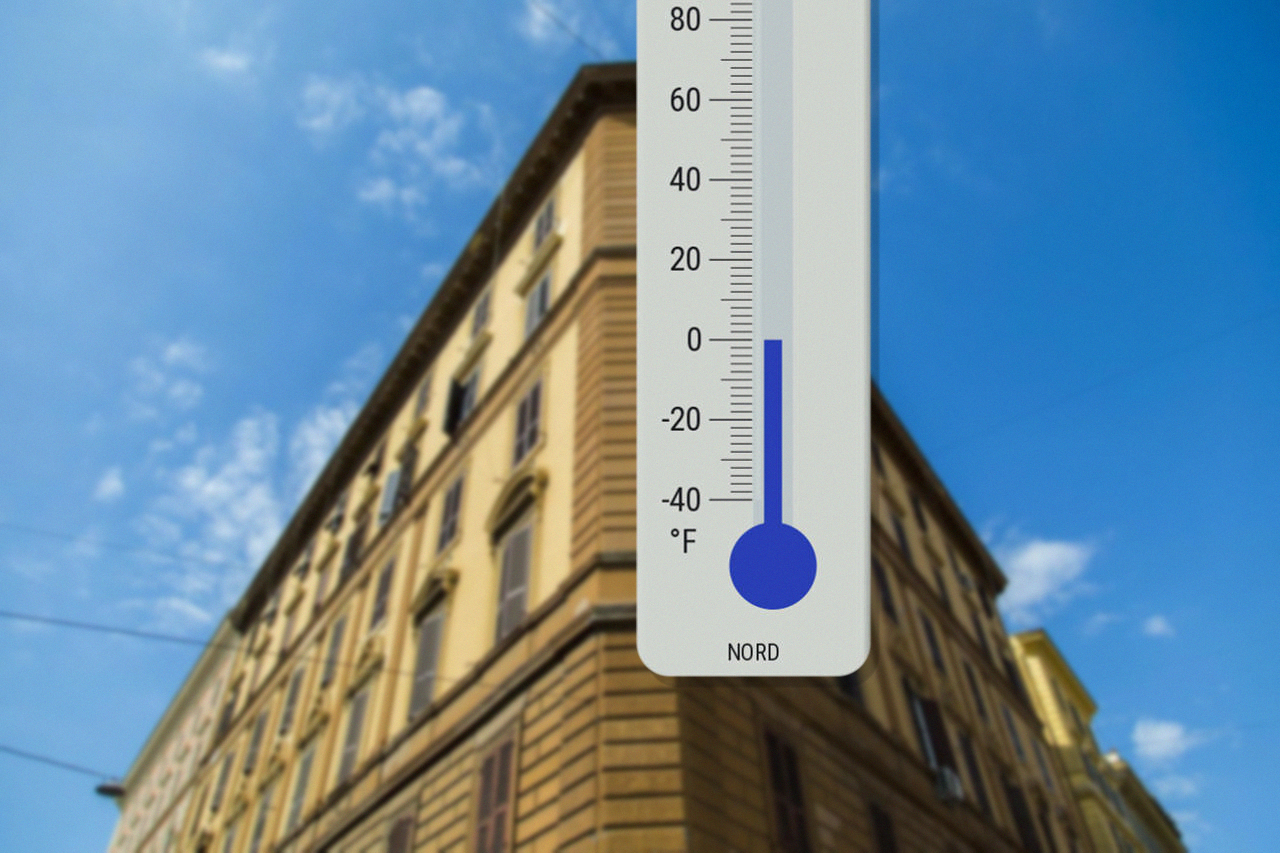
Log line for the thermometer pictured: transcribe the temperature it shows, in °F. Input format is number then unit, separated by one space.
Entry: 0 °F
